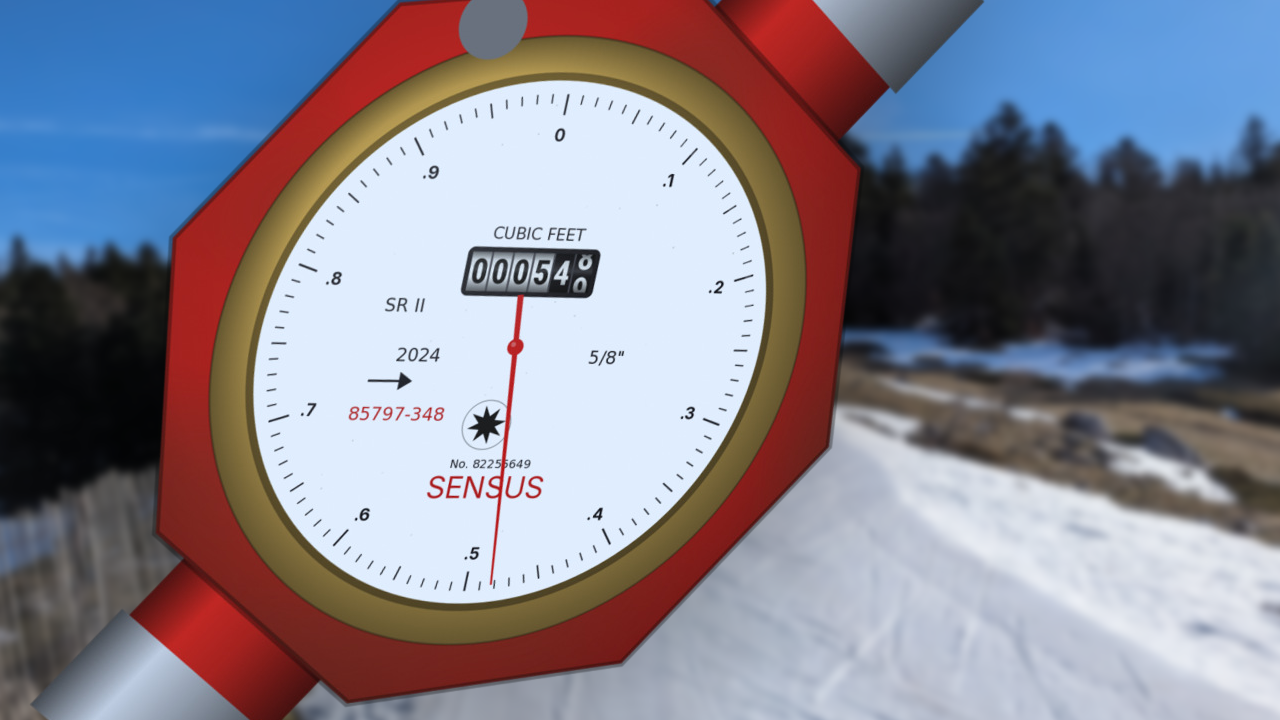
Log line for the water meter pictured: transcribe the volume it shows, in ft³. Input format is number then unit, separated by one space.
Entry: 548.48 ft³
